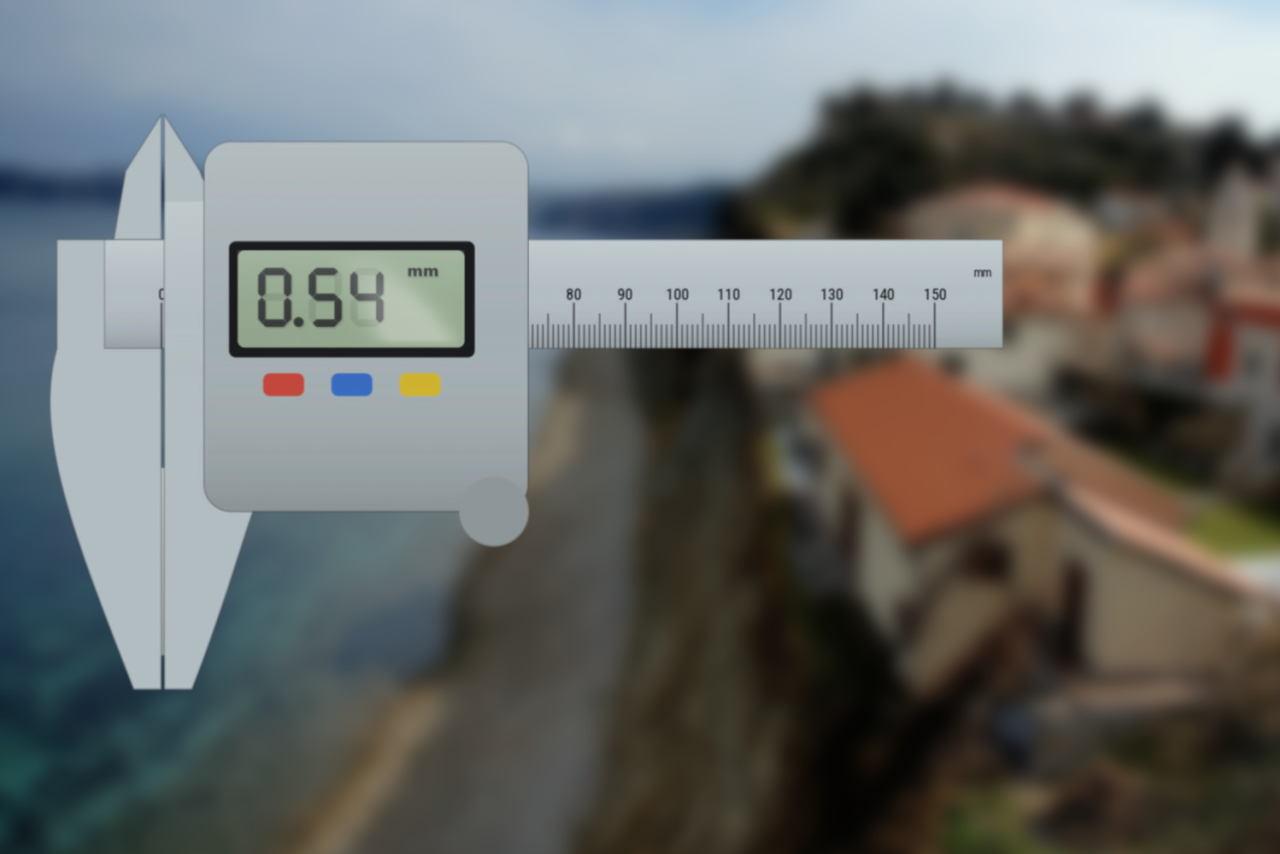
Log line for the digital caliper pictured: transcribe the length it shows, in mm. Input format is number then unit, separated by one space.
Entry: 0.54 mm
